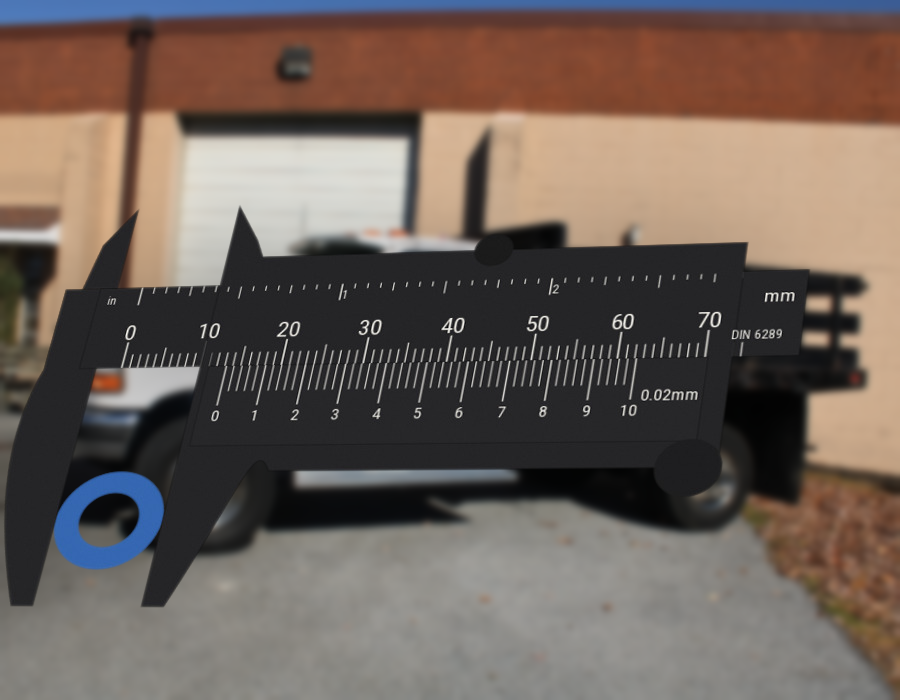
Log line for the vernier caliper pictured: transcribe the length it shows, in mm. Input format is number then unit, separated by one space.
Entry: 13.2 mm
